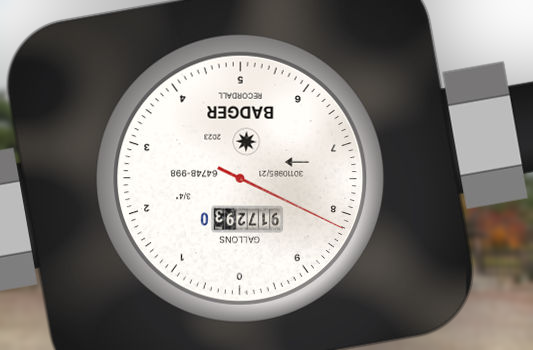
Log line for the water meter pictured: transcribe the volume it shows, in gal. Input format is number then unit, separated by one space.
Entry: 9172928.2 gal
